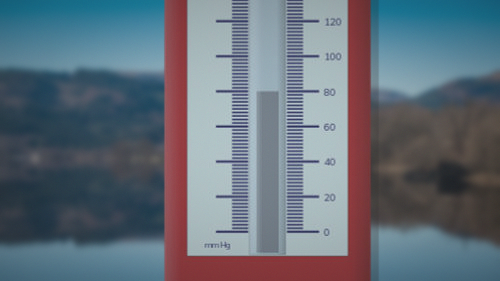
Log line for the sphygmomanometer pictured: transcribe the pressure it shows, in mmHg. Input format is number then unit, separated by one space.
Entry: 80 mmHg
